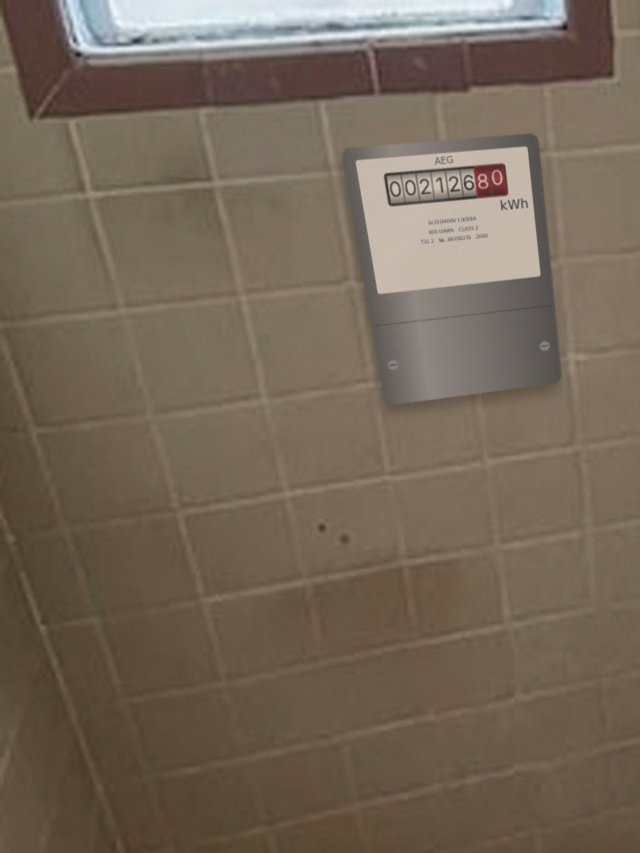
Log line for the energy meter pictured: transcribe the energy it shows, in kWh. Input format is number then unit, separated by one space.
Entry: 2126.80 kWh
